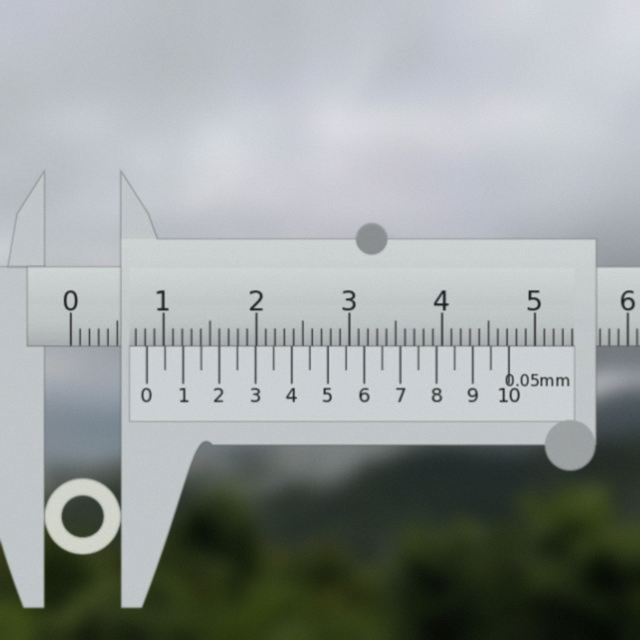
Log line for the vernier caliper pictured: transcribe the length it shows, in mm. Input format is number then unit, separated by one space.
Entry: 8.2 mm
